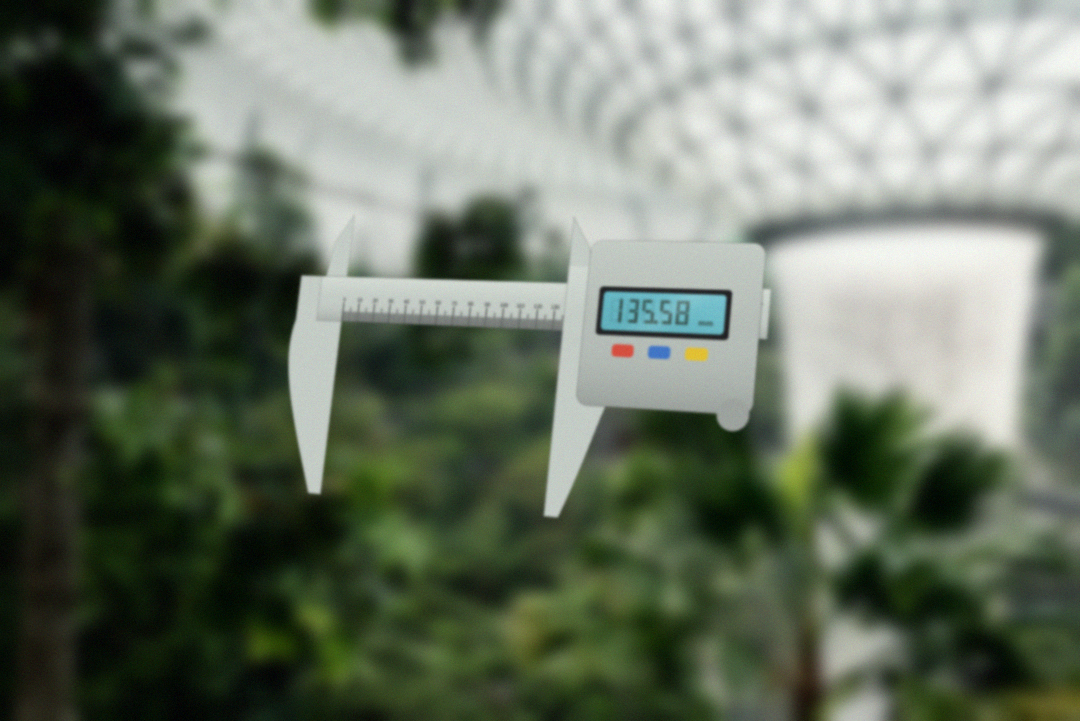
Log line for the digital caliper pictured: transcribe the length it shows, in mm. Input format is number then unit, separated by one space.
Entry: 135.58 mm
